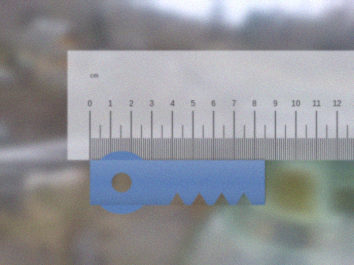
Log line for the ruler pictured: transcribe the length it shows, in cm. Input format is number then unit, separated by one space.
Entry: 8.5 cm
